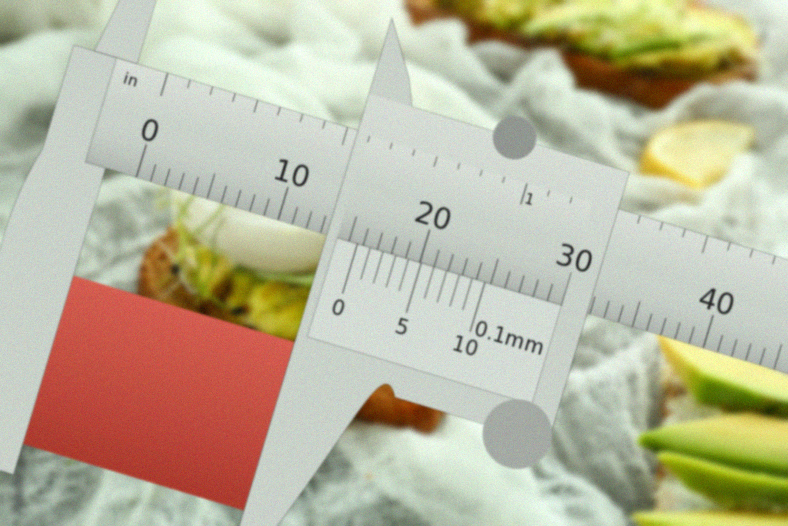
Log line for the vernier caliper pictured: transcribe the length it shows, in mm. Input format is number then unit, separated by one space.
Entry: 15.6 mm
